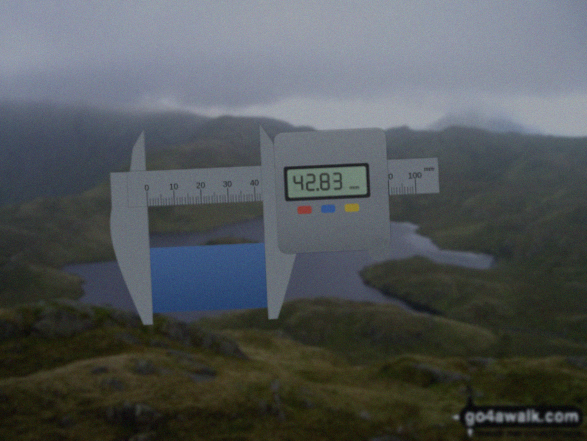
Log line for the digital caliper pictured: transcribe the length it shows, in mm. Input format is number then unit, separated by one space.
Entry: 42.83 mm
